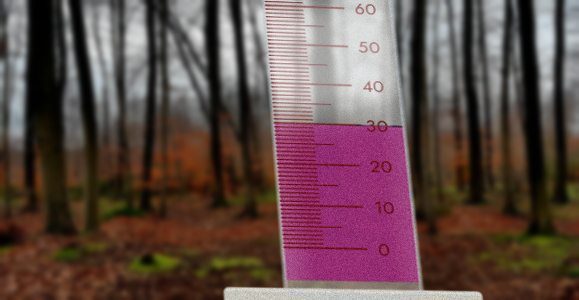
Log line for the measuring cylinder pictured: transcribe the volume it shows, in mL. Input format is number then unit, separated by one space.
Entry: 30 mL
